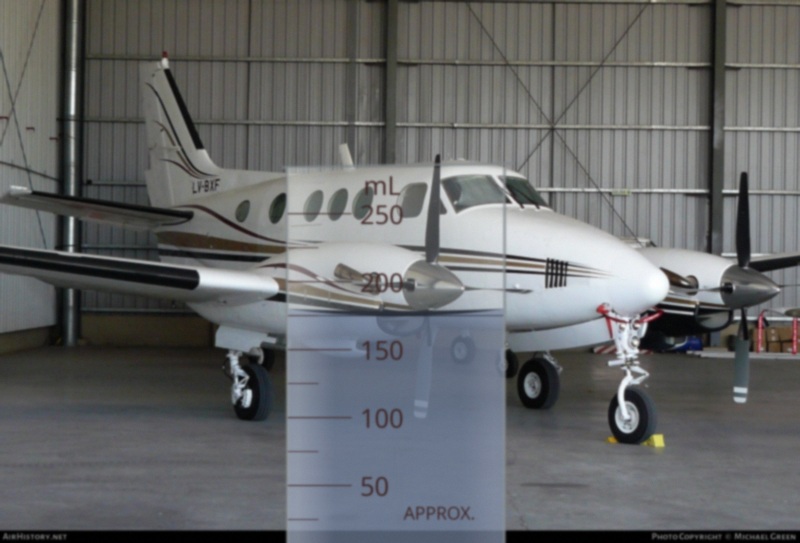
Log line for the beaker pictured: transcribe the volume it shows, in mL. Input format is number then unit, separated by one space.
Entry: 175 mL
